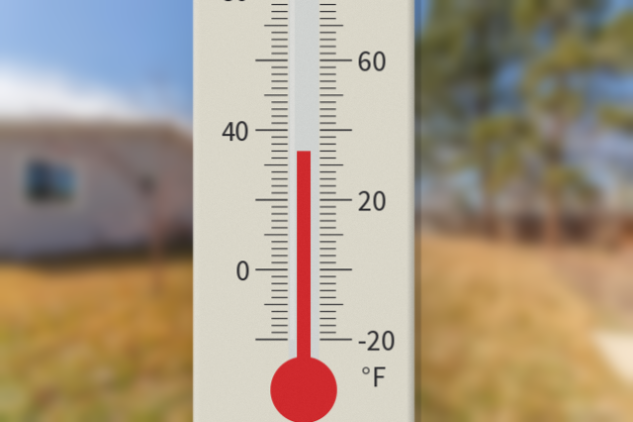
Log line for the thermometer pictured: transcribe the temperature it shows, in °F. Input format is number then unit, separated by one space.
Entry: 34 °F
